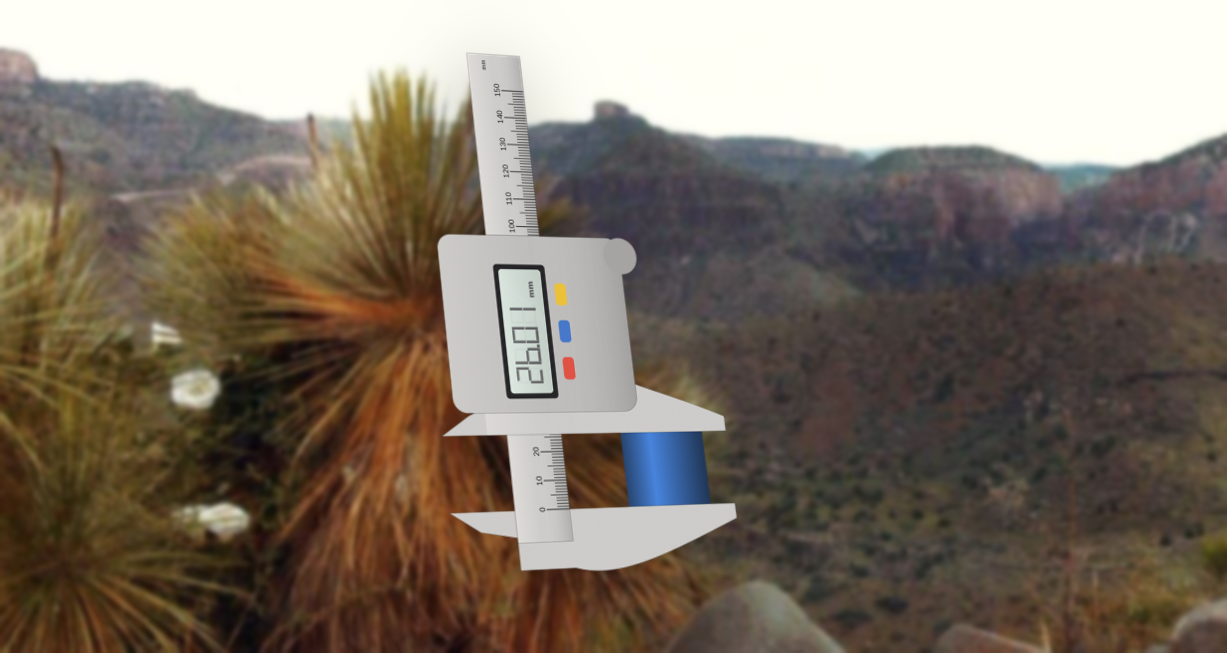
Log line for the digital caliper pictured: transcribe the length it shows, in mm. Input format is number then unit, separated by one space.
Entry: 26.01 mm
